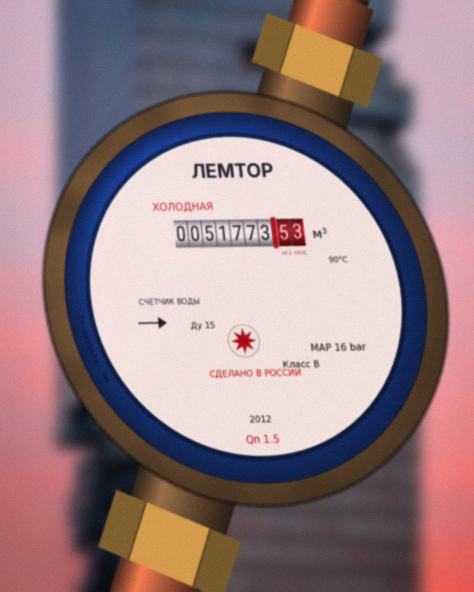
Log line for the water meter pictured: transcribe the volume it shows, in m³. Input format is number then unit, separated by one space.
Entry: 51773.53 m³
